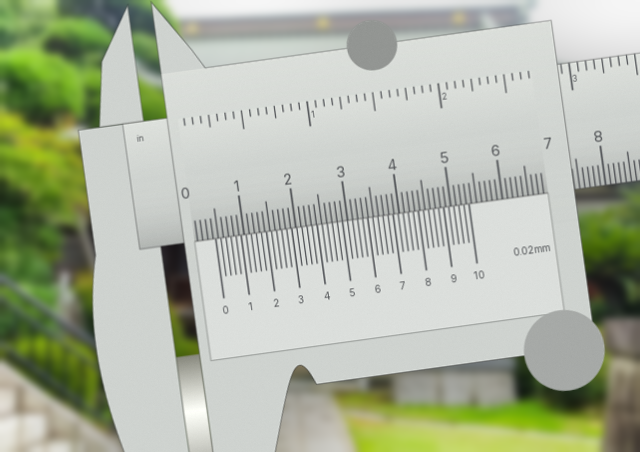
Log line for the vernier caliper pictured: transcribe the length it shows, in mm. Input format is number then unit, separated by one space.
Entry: 4.5 mm
